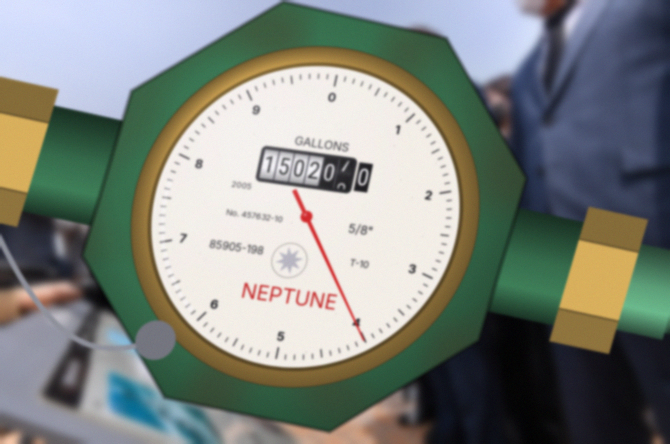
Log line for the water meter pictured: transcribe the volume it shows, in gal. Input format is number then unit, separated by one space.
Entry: 1502074.0 gal
